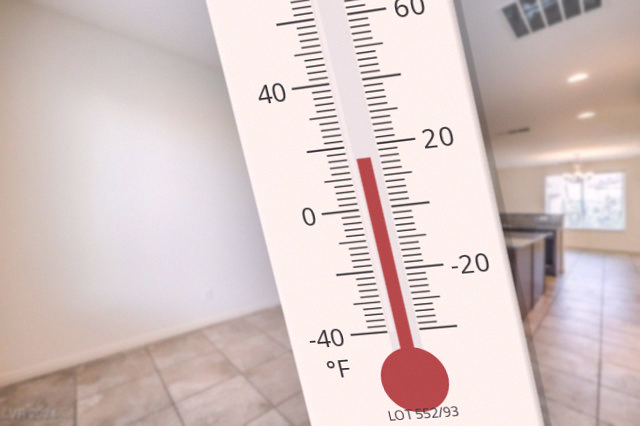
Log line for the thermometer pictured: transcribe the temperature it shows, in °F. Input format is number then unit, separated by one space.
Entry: 16 °F
